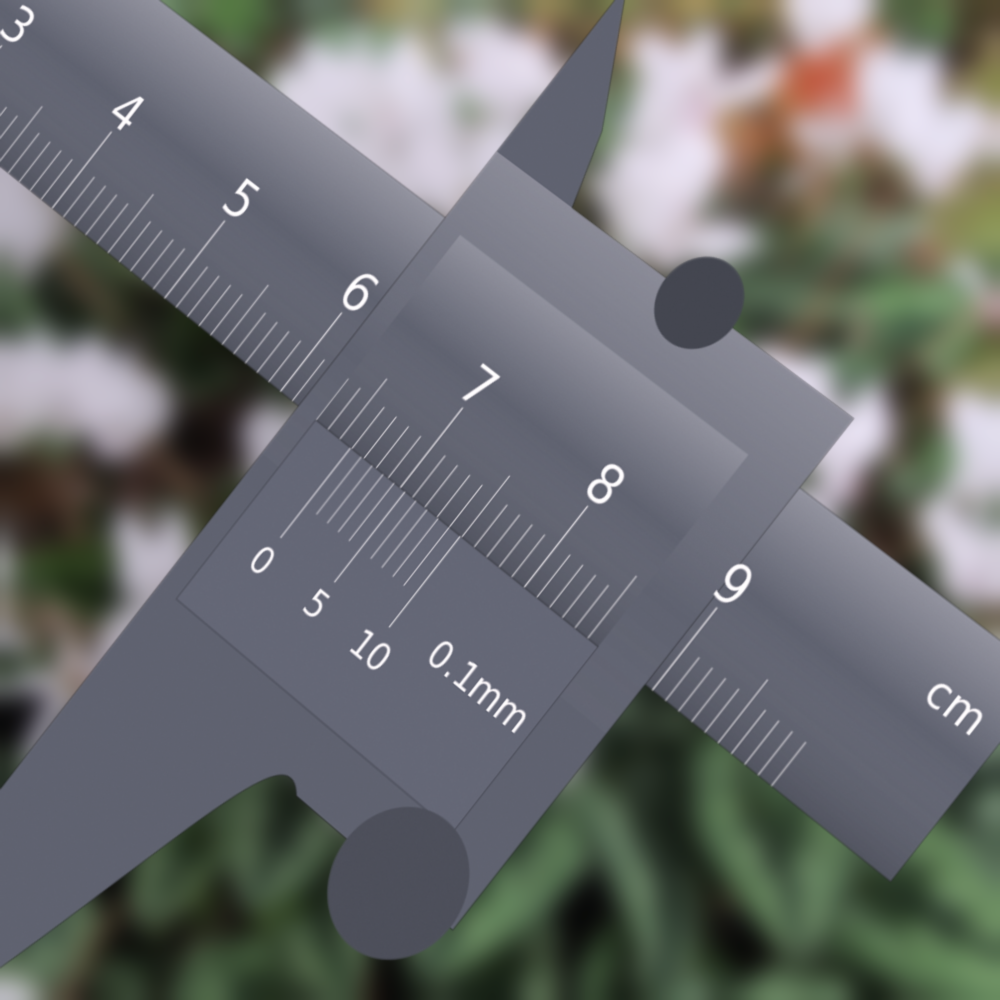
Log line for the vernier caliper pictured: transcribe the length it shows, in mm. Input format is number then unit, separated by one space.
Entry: 65.9 mm
